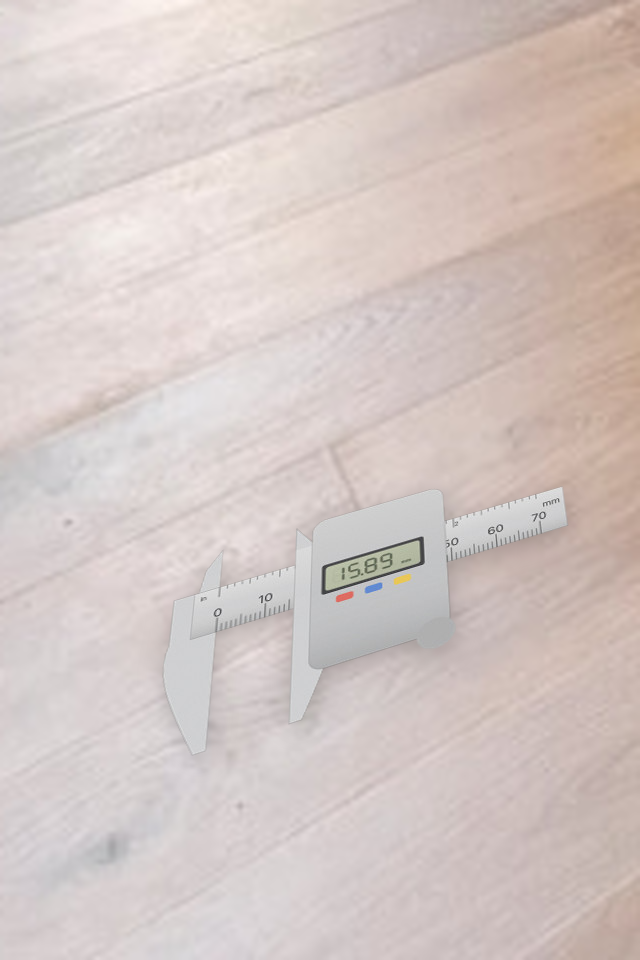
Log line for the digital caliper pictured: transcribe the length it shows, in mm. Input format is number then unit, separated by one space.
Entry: 15.89 mm
